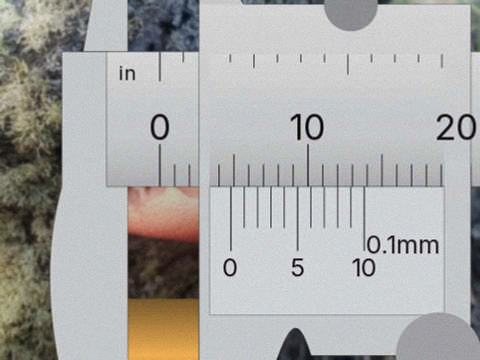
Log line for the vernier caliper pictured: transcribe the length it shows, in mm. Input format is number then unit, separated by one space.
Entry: 4.8 mm
